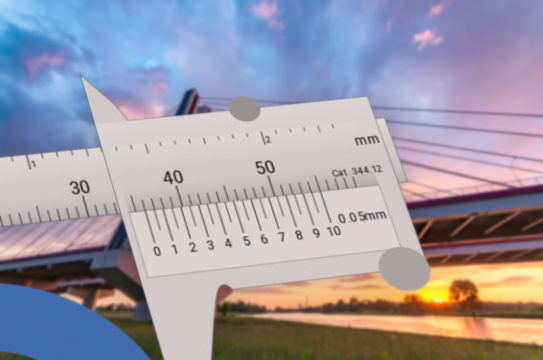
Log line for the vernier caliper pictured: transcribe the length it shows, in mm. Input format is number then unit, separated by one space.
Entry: 36.0 mm
